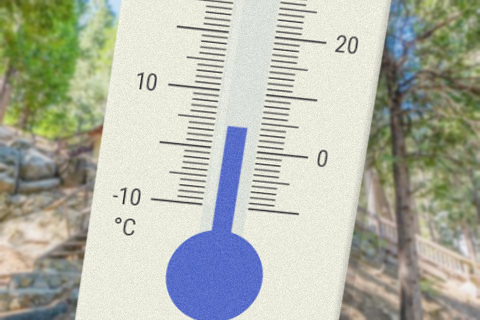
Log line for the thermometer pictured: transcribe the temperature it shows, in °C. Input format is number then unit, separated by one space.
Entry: 4 °C
